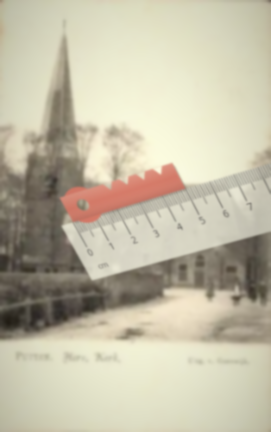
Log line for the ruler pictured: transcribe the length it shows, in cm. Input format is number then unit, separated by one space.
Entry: 5 cm
